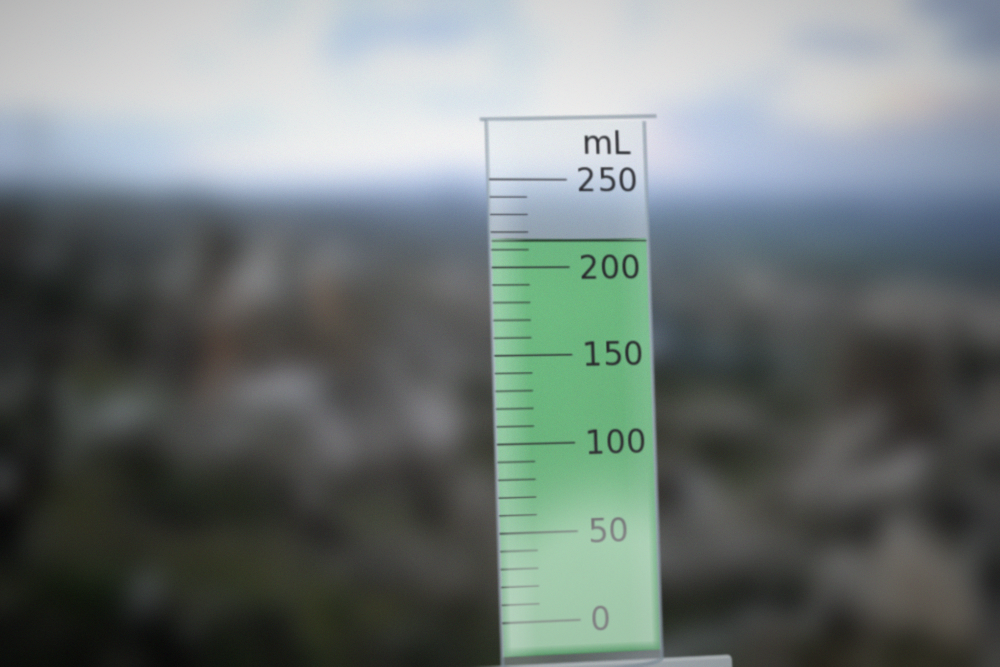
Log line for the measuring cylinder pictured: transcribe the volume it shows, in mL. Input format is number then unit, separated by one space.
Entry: 215 mL
